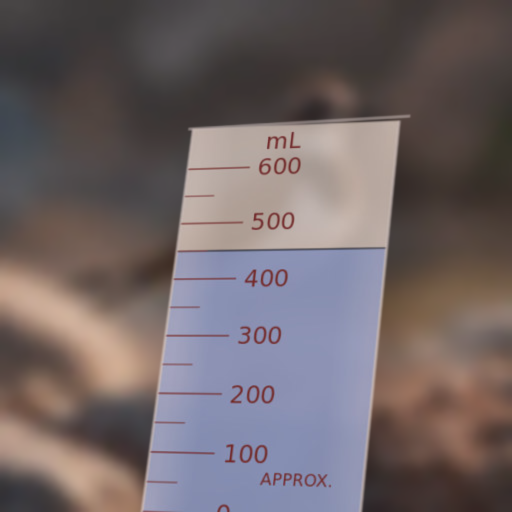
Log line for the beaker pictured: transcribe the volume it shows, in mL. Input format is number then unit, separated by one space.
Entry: 450 mL
